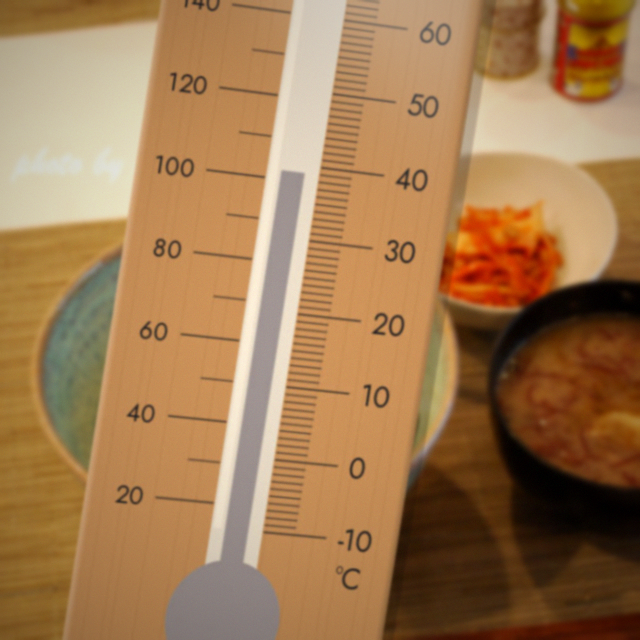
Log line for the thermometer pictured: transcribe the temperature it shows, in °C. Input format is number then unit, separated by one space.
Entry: 39 °C
